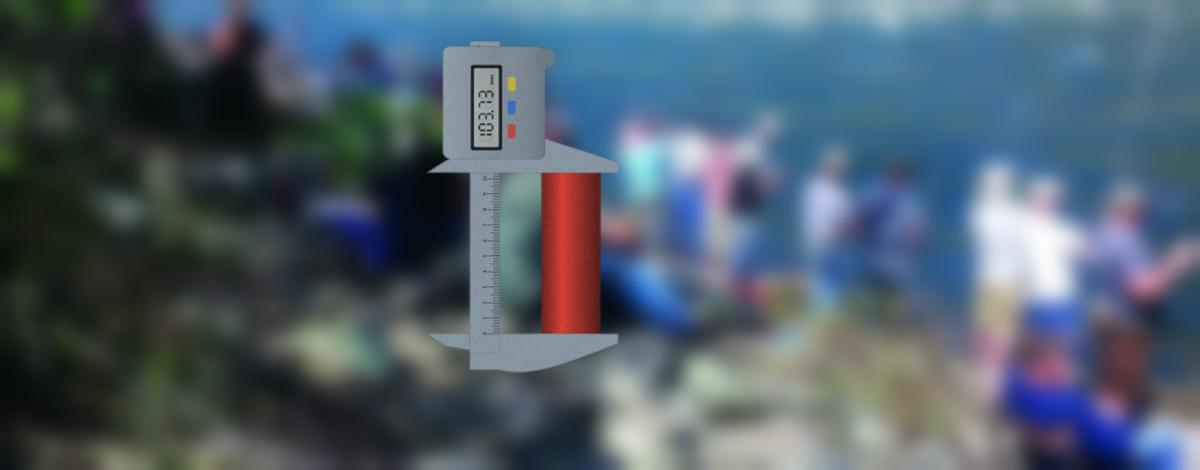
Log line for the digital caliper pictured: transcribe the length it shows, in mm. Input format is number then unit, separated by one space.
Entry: 103.73 mm
